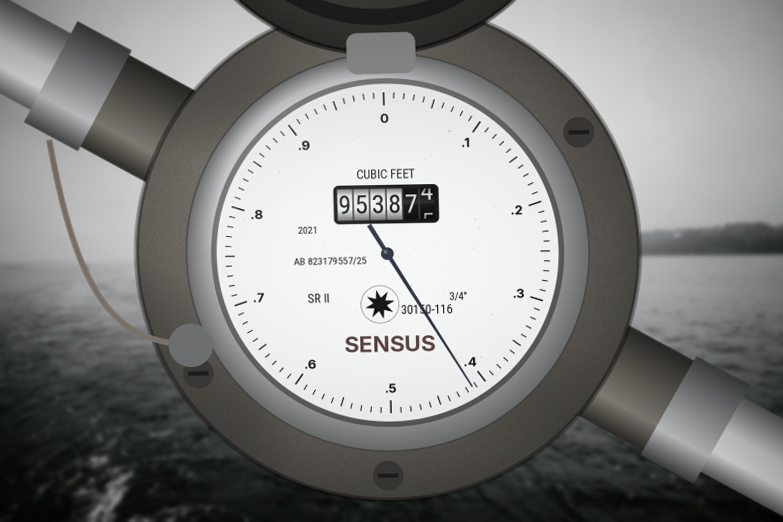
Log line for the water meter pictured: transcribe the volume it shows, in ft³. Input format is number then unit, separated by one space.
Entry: 953874.41 ft³
